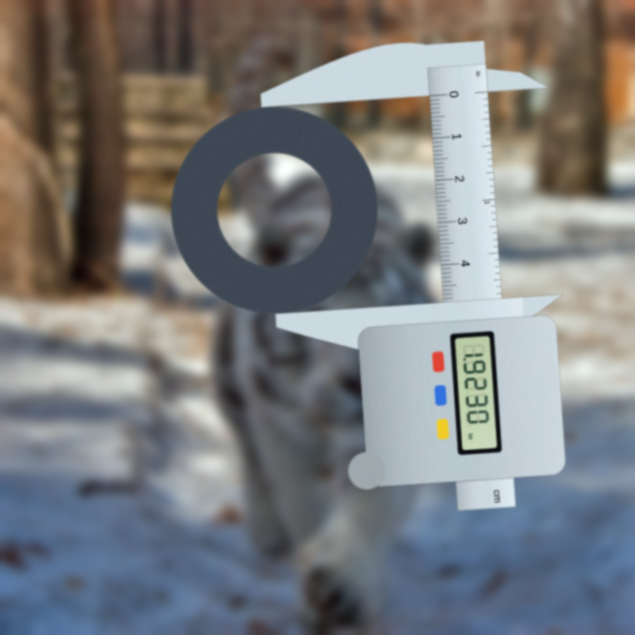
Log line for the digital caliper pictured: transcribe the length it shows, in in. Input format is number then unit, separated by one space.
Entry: 1.9230 in
